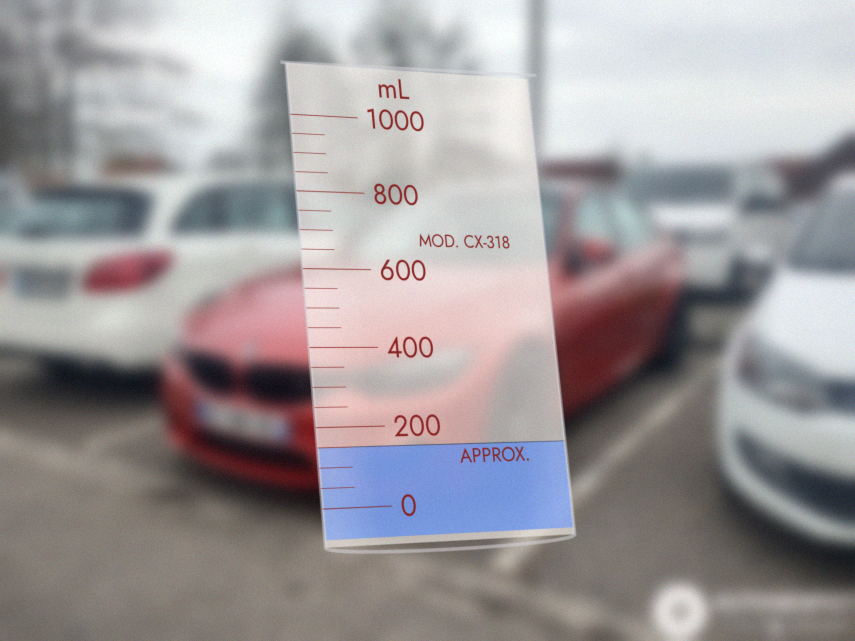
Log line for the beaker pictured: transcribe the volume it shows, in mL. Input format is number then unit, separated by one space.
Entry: 150 mL
